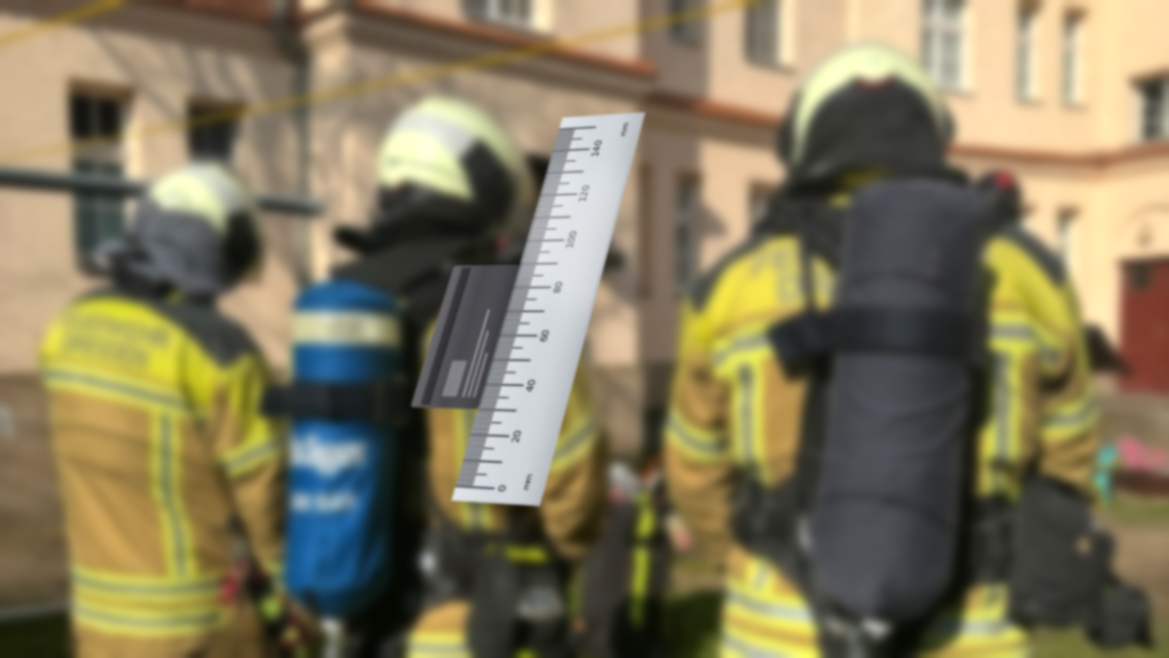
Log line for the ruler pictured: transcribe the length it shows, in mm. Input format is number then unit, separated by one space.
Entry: 60 mm
